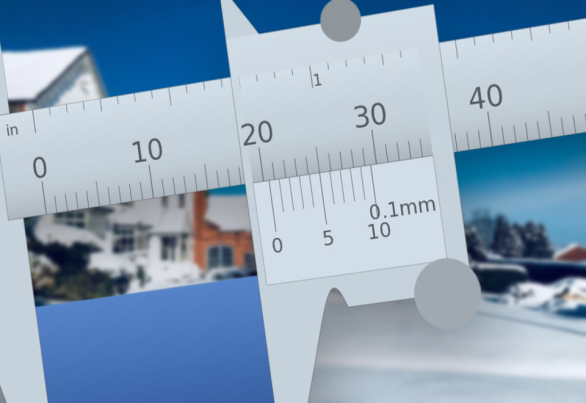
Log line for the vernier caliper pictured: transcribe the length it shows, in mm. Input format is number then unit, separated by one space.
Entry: 20.5 mm
